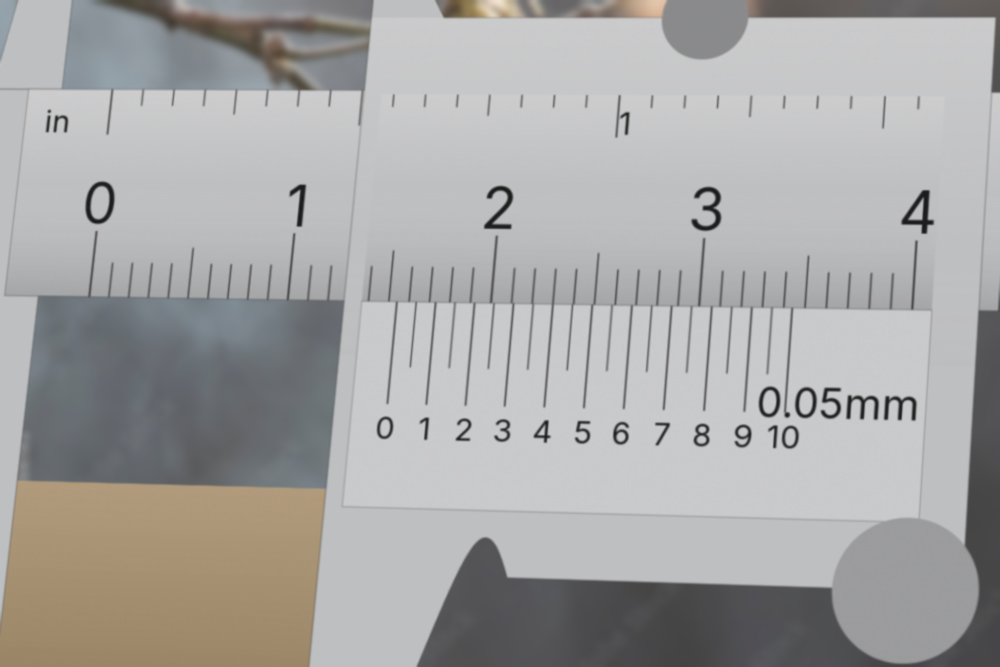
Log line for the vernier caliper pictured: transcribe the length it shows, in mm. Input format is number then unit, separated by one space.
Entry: 15.4 mm
